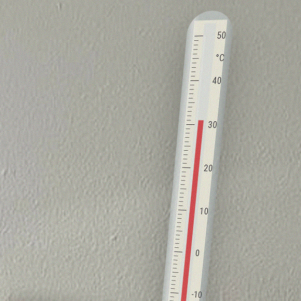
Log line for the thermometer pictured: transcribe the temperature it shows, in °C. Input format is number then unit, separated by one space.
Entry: 31 °C
